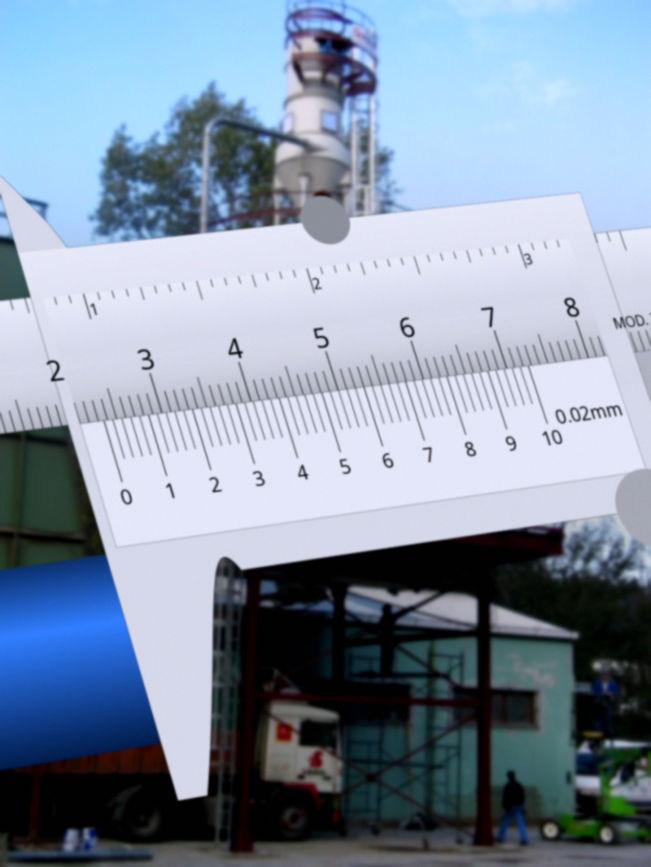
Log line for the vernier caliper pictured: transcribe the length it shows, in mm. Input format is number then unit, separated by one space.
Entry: 23.6 mm
